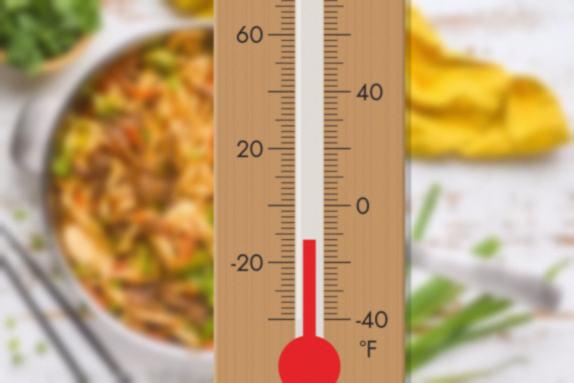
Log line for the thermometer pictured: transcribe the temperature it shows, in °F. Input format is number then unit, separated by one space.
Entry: -12 °F
